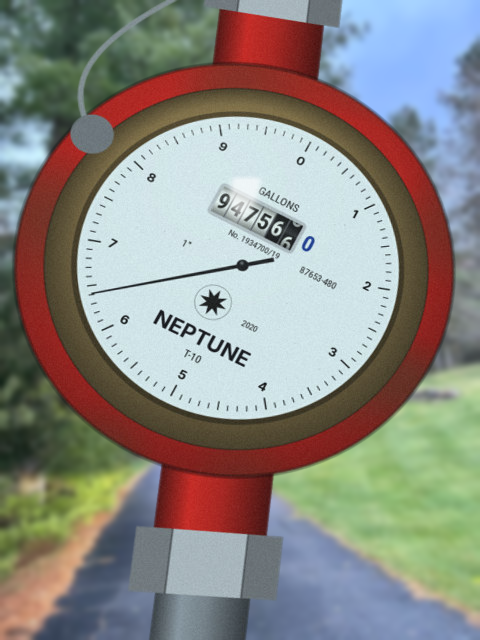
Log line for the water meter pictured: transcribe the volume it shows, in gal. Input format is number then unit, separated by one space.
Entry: 9475656.4 gal
